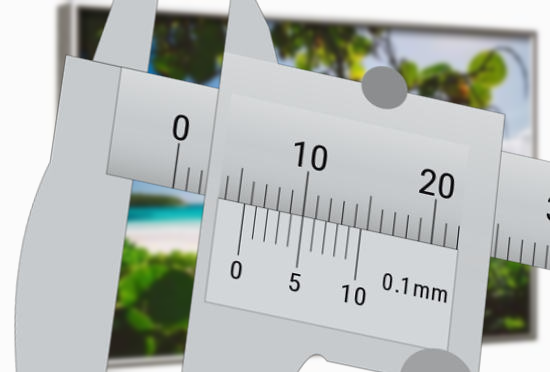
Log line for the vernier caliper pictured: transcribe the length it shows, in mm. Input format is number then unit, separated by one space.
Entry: 5.5 mm
